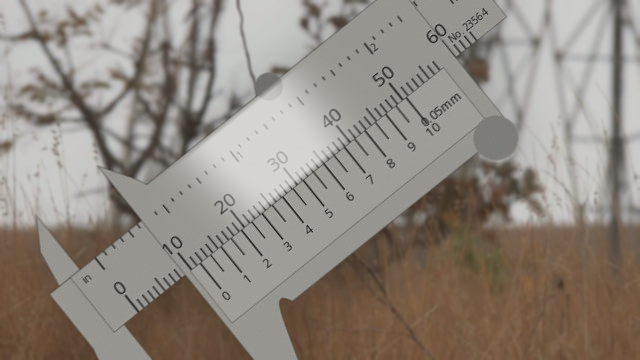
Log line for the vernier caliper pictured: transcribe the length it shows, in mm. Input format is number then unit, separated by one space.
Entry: 11.6 mm
